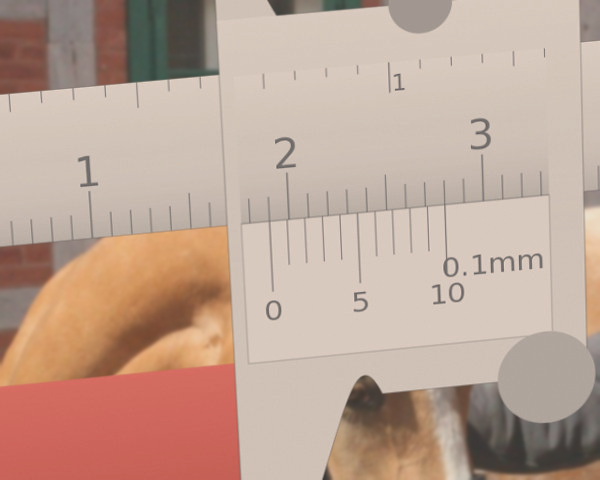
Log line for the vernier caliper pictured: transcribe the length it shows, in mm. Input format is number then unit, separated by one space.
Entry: 19.0 mm
